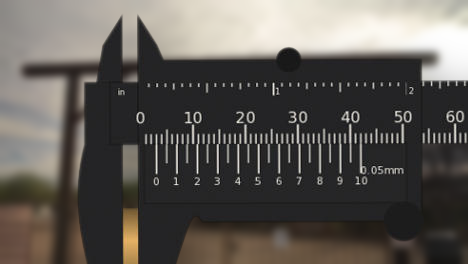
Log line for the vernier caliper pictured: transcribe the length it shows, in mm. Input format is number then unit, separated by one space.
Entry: 3.0 mm
